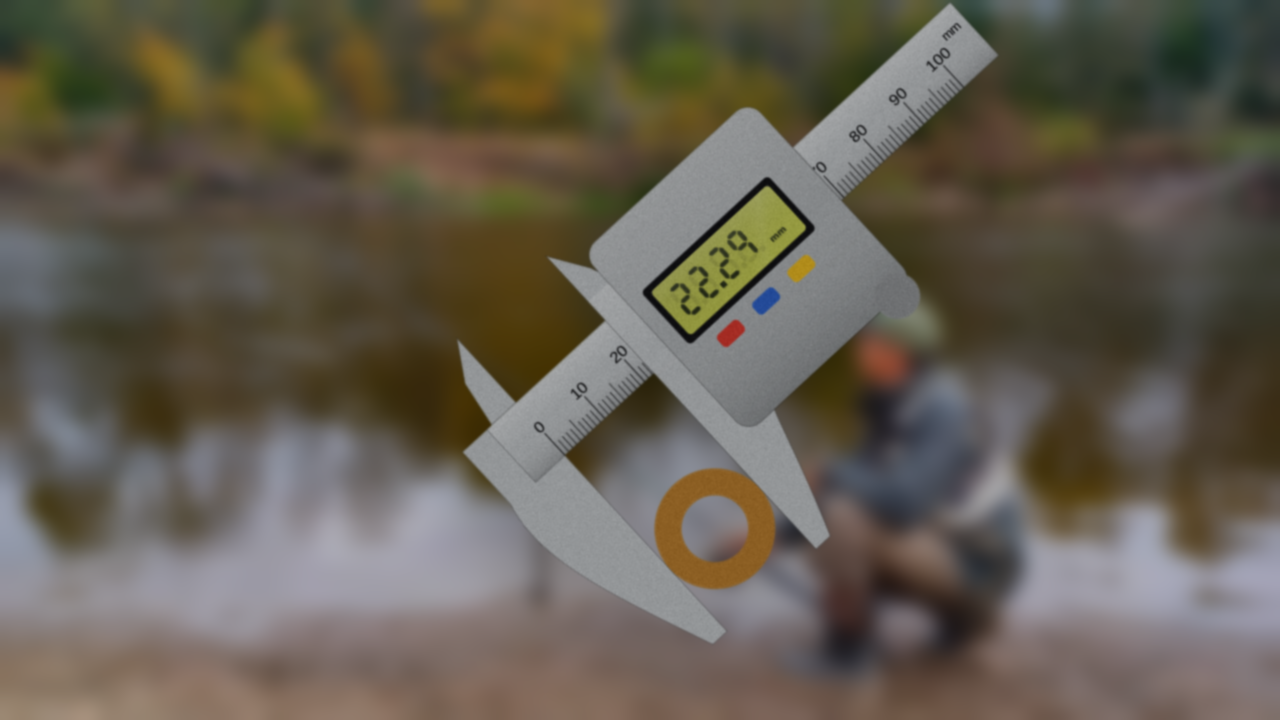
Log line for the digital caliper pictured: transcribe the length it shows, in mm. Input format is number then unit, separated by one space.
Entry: 22.29 mm
